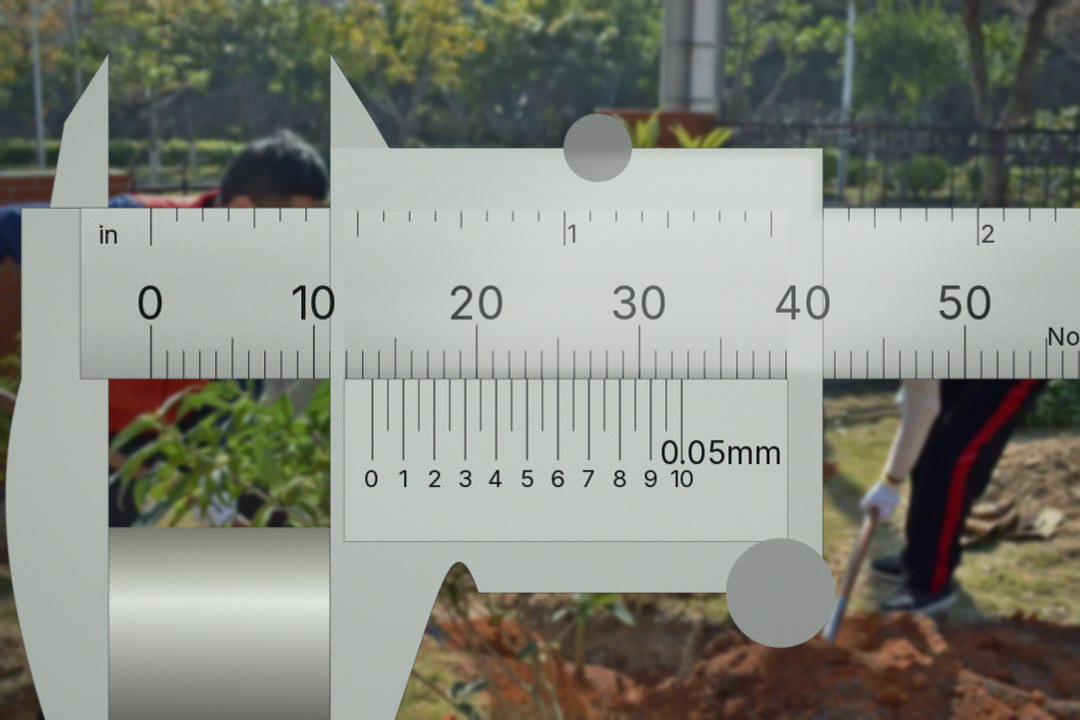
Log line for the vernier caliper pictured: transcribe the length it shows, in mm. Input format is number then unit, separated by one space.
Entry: 13.6 mm
